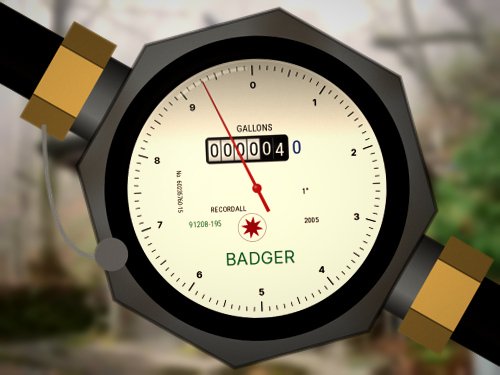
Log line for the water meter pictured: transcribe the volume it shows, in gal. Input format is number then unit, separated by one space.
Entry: 39.3 gal
